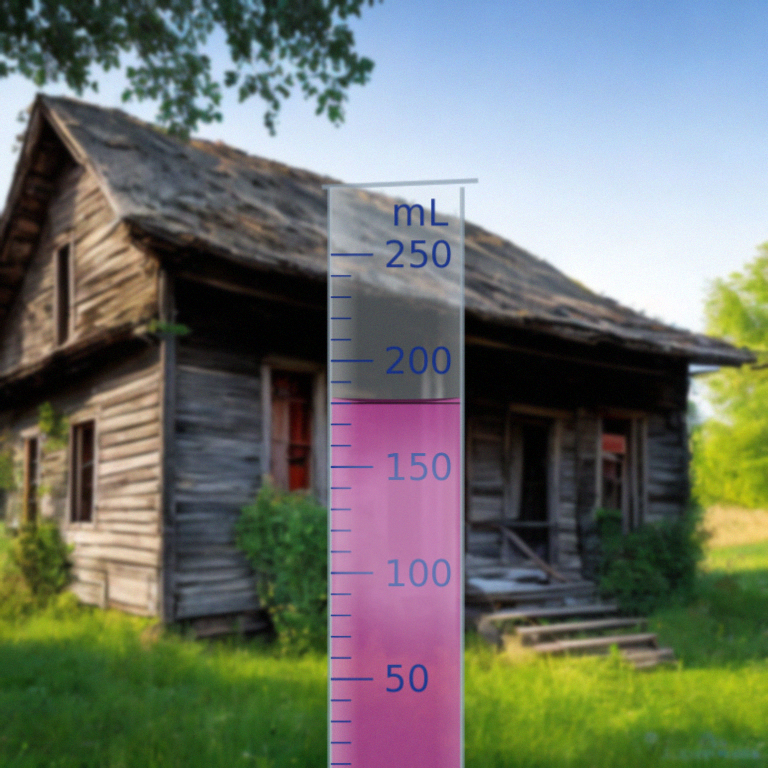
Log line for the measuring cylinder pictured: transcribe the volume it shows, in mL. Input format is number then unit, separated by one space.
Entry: 180 mL
